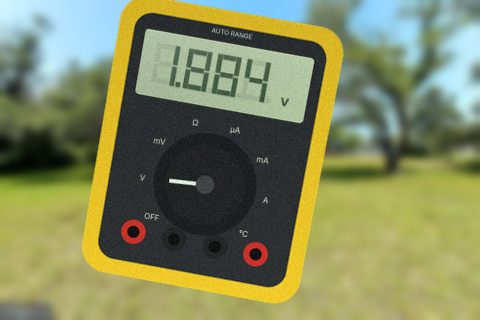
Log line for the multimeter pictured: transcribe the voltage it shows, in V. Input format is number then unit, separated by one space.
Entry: 1.884 V
